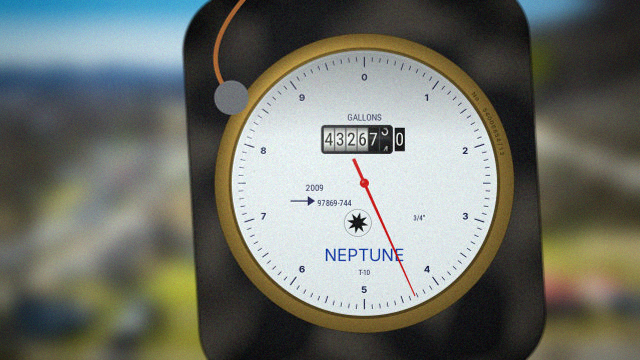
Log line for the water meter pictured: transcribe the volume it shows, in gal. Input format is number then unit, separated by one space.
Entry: 4326734.3 gal
